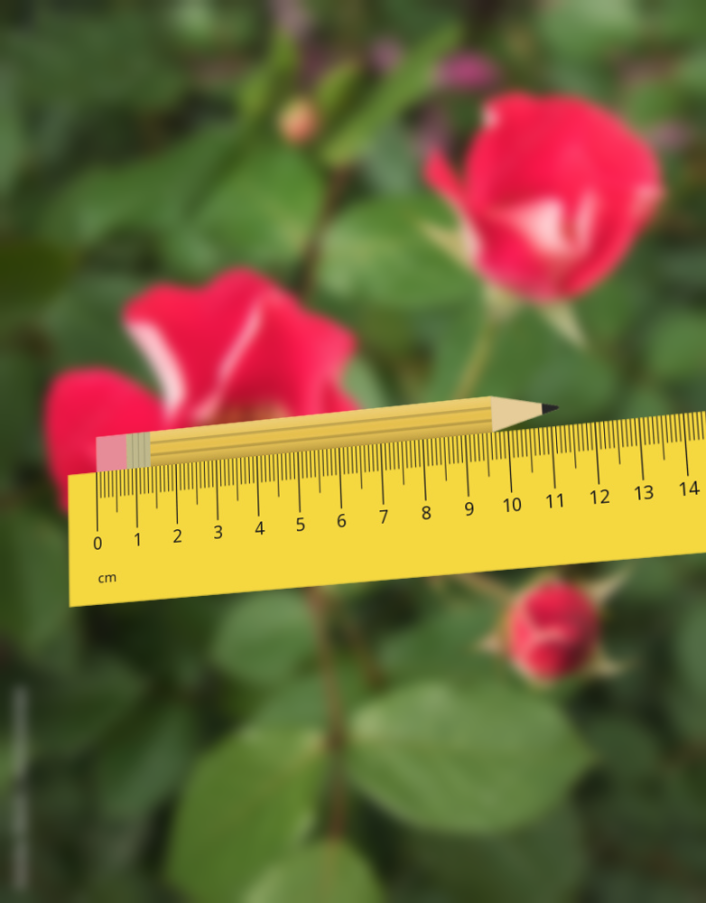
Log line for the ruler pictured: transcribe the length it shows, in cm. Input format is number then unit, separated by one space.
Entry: 11.2 cm
